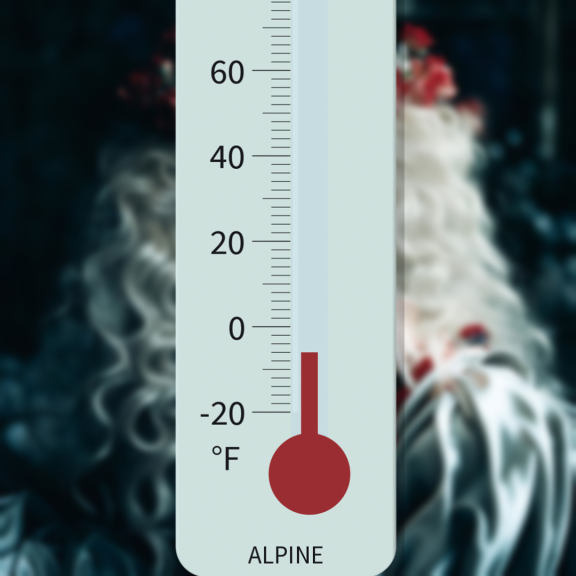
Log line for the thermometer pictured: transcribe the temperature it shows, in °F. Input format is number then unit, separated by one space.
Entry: -6 °F
